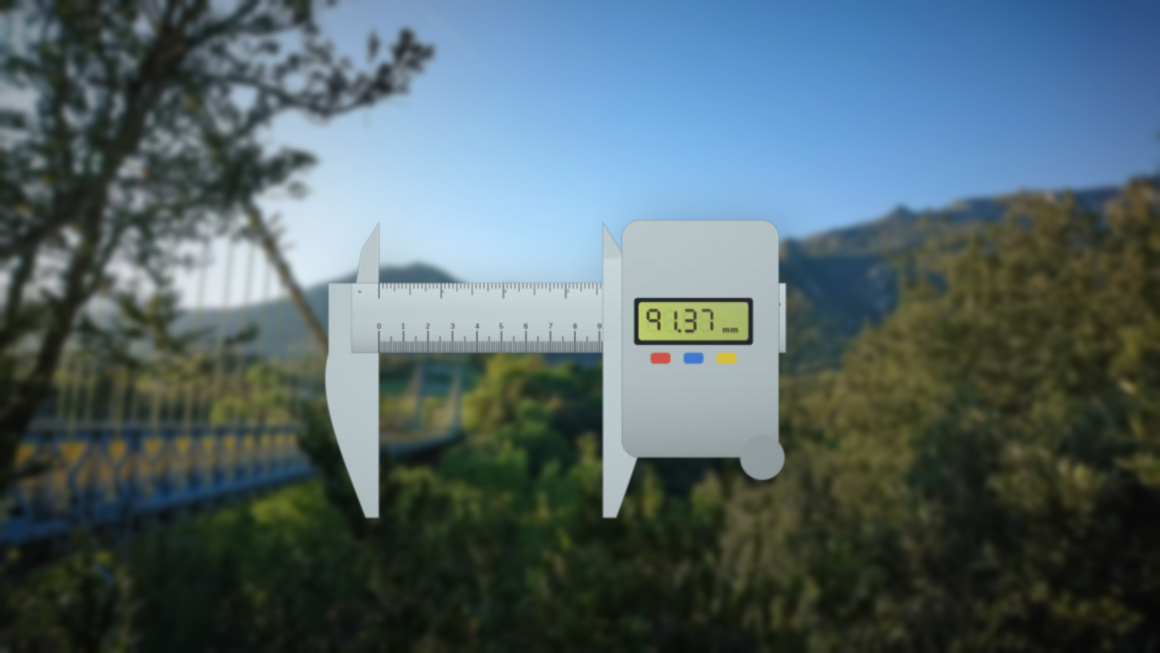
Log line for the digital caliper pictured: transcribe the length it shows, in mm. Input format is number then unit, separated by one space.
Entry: 91.37 mm
